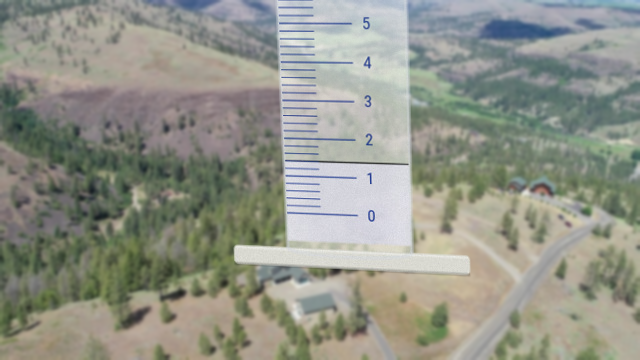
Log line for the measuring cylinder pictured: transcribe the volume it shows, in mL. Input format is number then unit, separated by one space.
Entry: 1.4 mL
